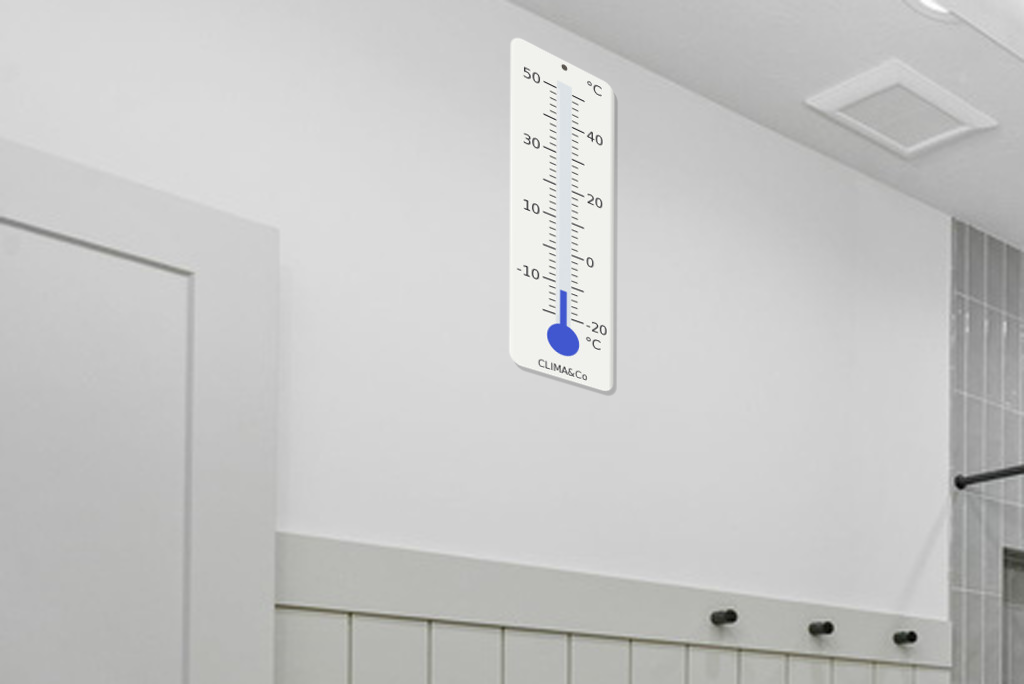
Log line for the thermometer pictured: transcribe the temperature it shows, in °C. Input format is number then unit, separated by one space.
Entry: -12 °C
